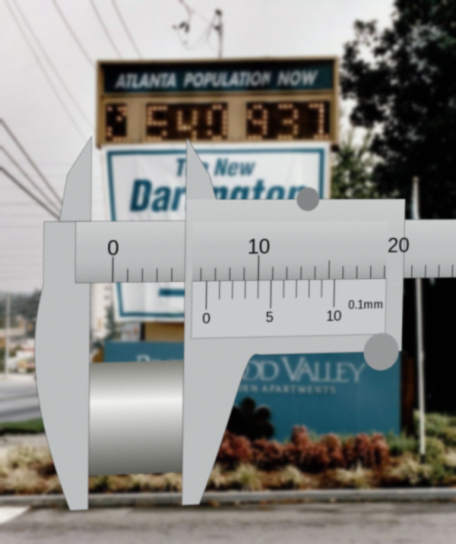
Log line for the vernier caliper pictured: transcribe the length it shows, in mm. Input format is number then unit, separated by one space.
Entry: 6.4 mm
